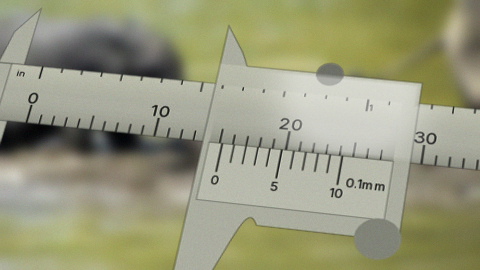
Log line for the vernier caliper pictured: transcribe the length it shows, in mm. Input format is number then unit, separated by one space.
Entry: 15.2 mm
